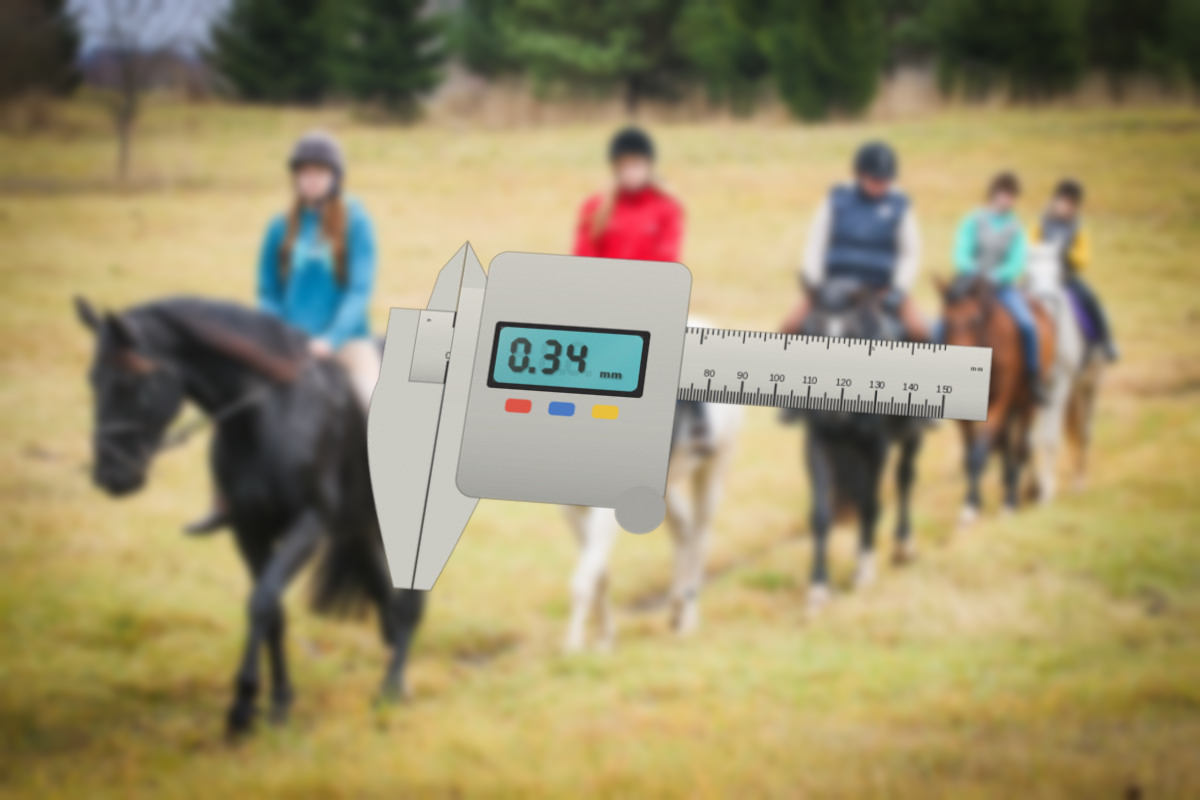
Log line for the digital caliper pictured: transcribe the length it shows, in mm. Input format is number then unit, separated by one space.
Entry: 0.34 mm
